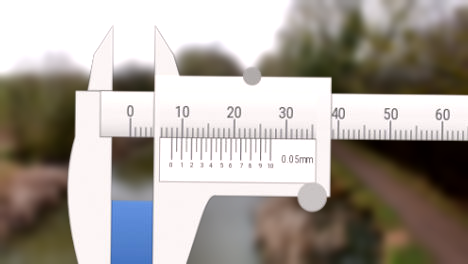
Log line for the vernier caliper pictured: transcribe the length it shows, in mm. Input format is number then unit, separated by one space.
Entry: 8.0 mm
